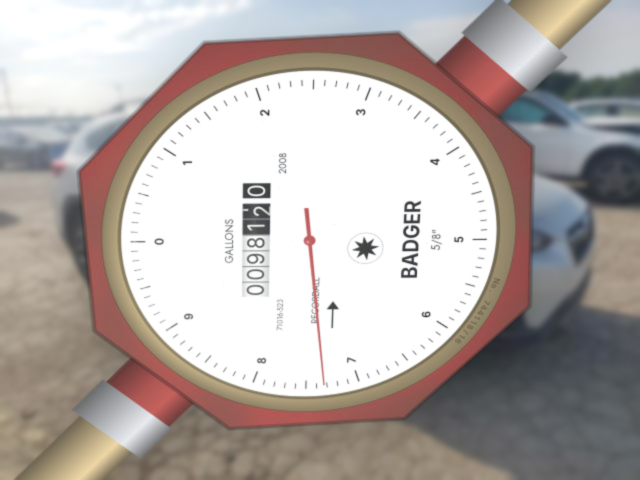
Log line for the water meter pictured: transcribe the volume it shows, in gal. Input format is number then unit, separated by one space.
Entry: 98117.3 gal
